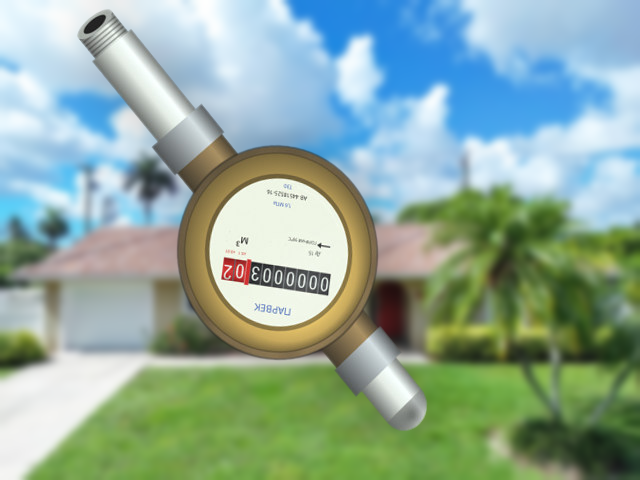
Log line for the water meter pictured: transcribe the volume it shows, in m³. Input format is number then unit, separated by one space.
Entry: 3.02 m³
